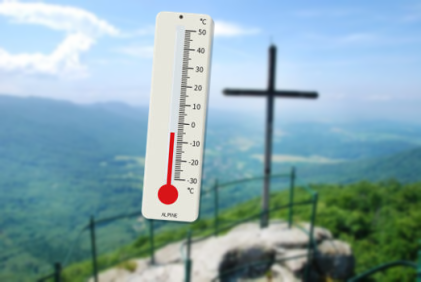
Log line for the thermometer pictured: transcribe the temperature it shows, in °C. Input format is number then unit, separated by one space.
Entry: -5 °C
